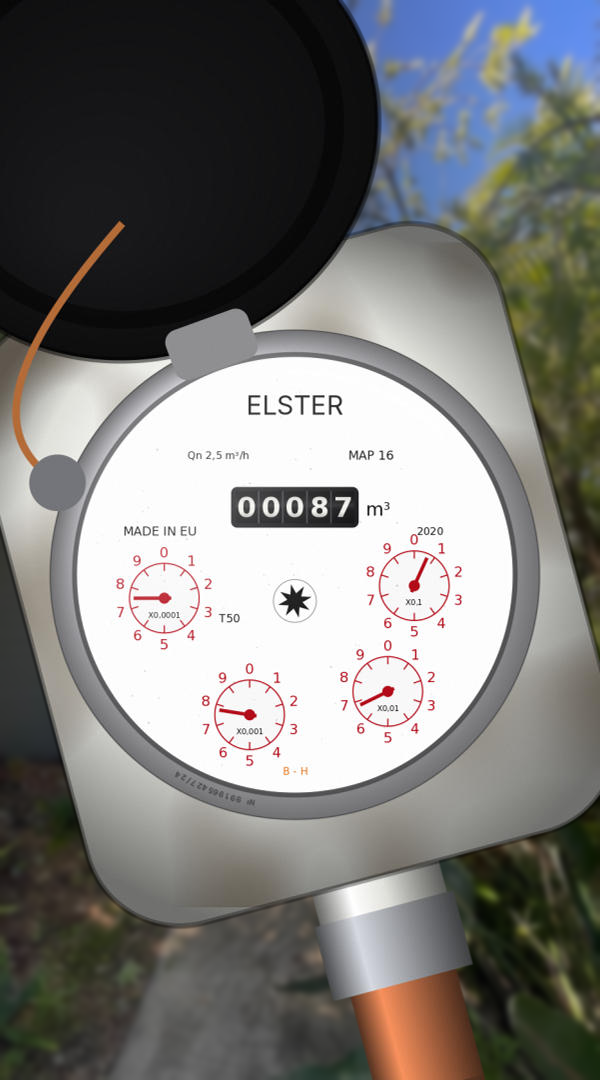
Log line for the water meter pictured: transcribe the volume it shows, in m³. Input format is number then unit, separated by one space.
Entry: 87.0677 m³
